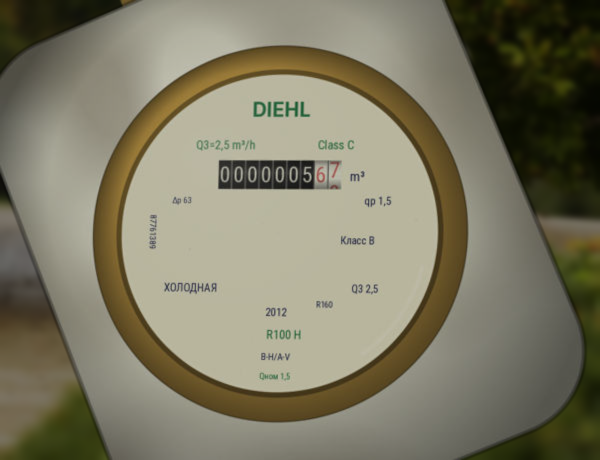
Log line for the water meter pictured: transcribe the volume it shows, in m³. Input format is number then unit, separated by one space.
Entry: 5.67 m³
